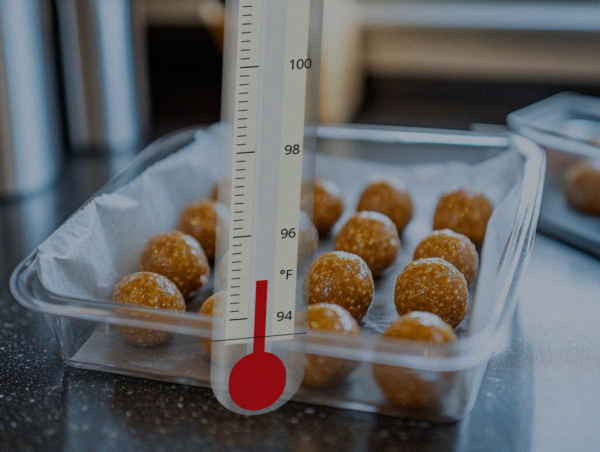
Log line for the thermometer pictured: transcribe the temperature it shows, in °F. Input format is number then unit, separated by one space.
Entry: 94.9 °F
